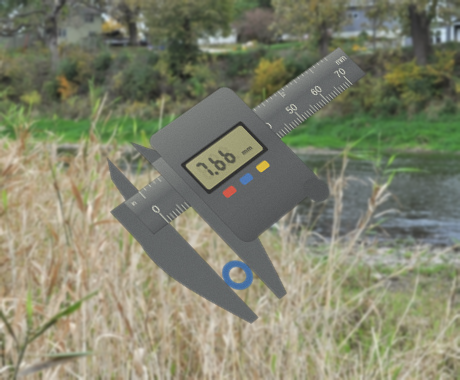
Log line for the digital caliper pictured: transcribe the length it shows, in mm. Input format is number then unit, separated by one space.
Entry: 7.66 mm
